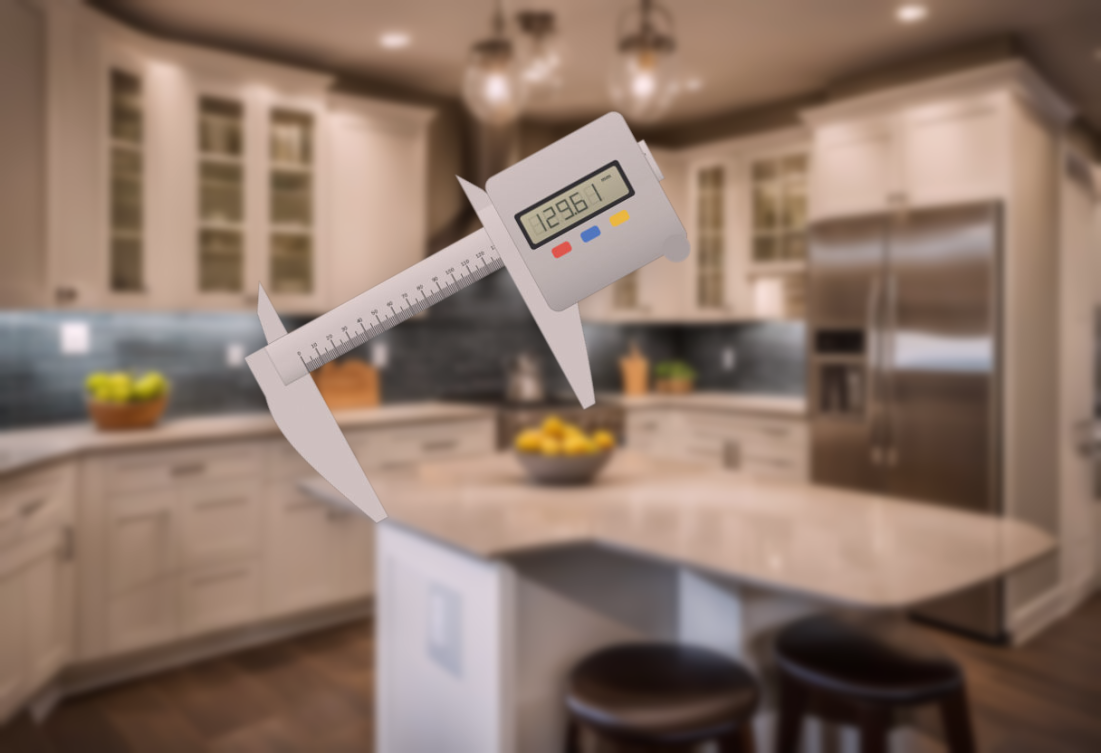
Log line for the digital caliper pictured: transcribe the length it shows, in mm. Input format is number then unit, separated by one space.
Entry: 129.61 mm
